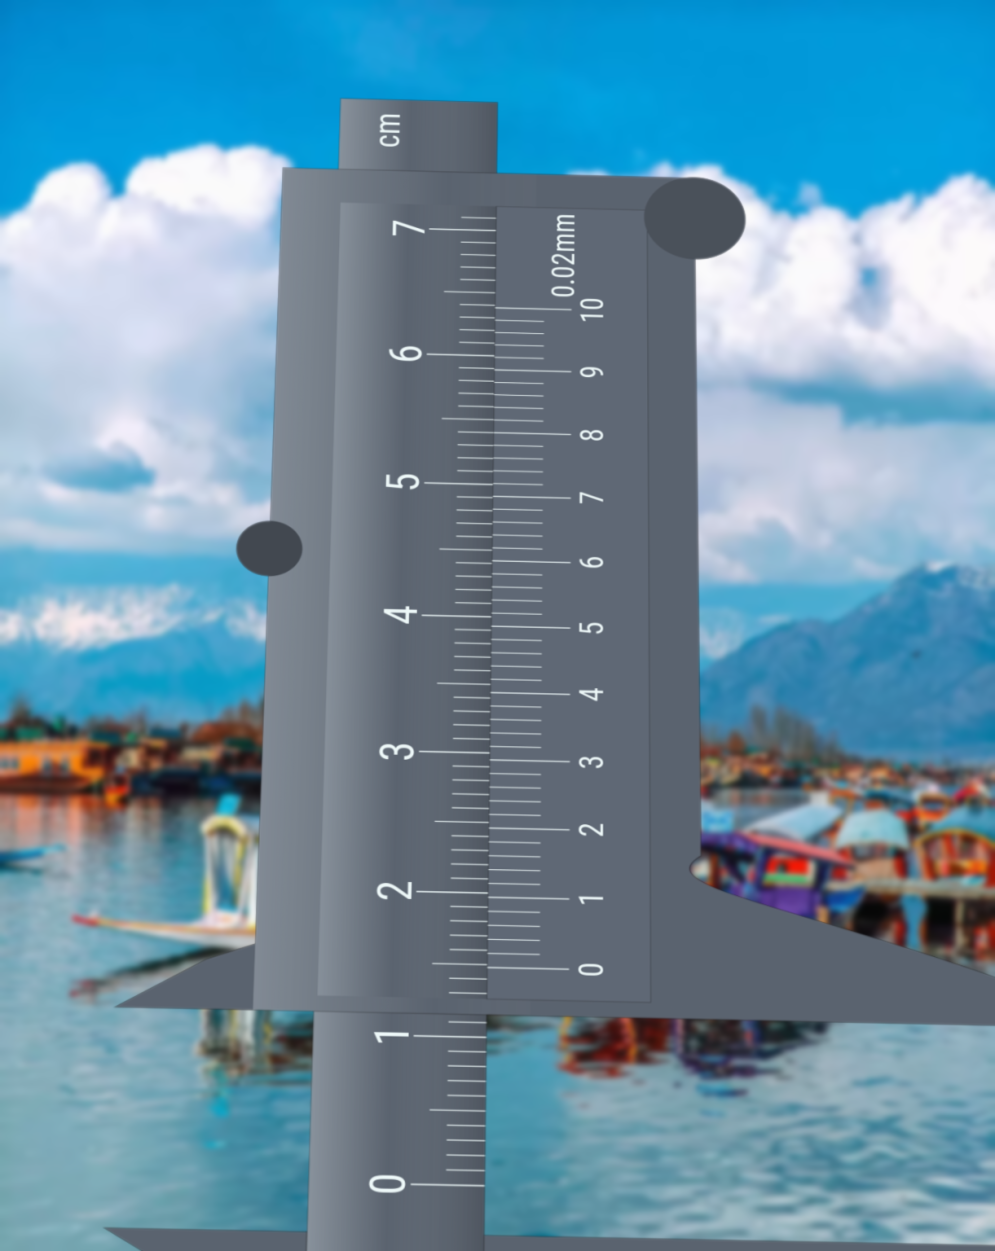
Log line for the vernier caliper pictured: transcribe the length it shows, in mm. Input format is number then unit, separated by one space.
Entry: 14.8 mm
